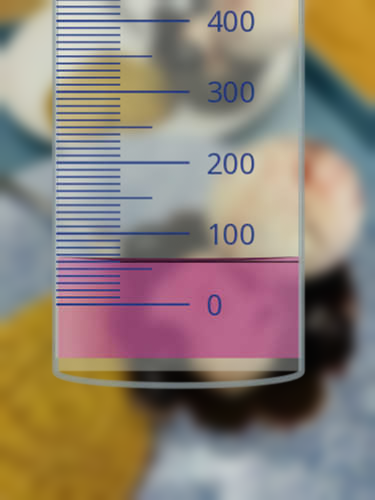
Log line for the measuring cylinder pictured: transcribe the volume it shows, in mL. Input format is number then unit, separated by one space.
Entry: 60 mL
